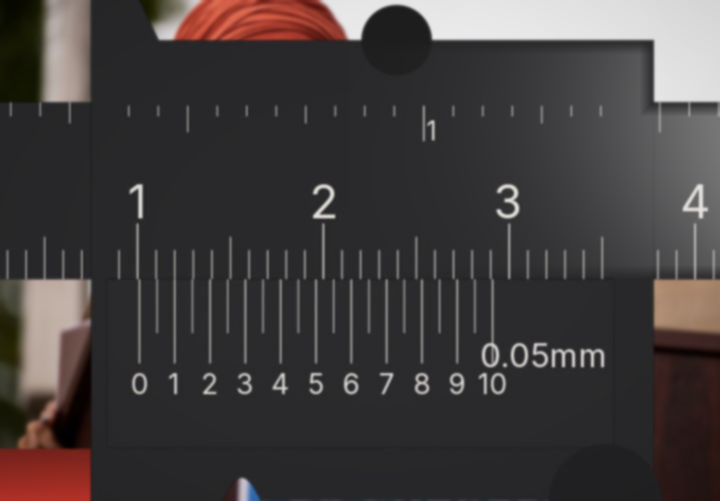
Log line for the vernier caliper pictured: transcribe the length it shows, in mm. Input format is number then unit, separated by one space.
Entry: 10.1 mm
